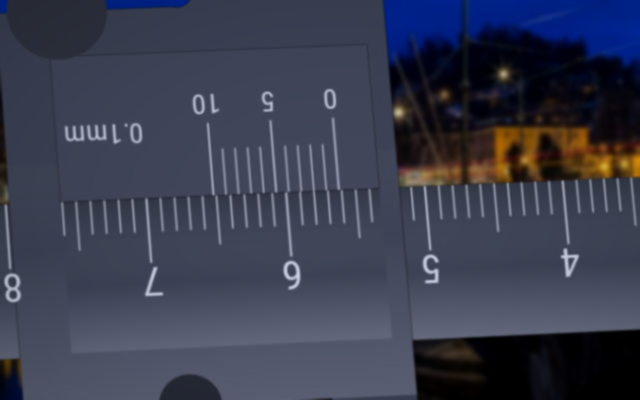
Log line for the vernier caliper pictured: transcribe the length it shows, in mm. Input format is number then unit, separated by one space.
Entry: 56.2 mm
